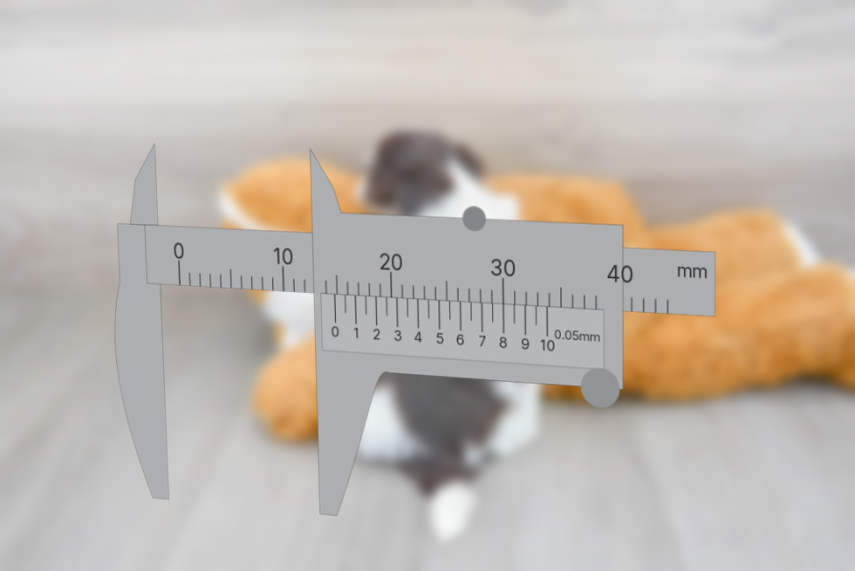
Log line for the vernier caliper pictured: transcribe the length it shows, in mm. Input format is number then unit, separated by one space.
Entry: 14.8 mm
